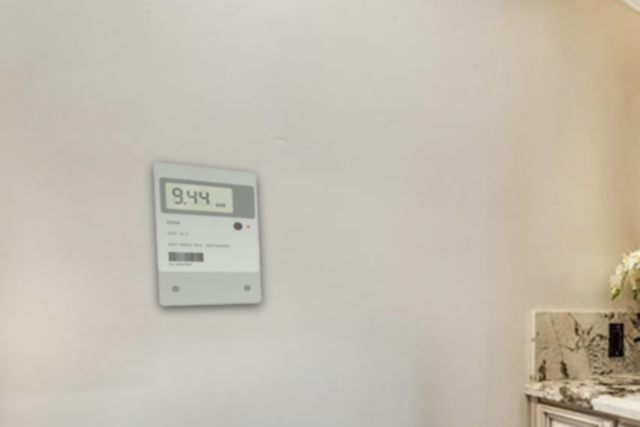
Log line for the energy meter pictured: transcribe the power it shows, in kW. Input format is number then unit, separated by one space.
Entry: 9.44 kW
